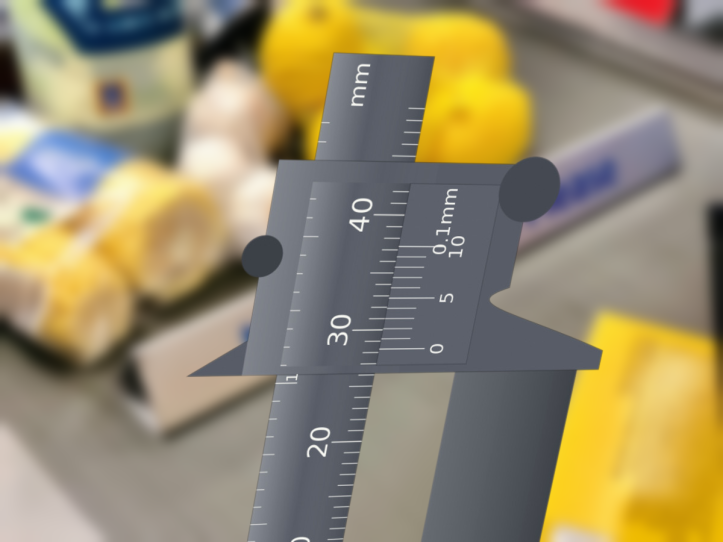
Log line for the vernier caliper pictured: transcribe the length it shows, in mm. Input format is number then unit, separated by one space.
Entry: 28.3 mm
